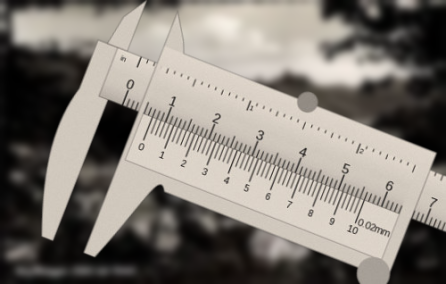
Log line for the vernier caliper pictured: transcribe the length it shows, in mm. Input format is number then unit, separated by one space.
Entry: 7.0 mm
